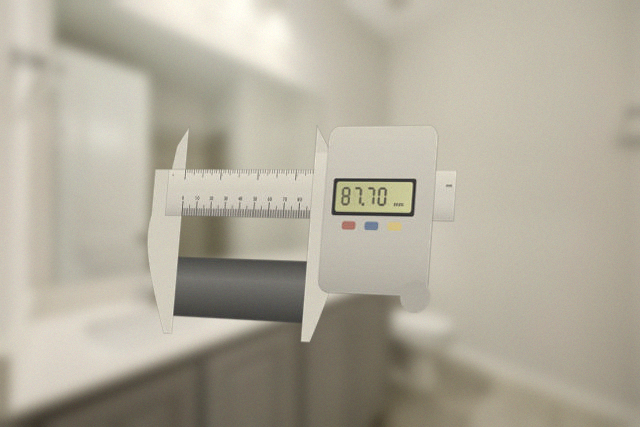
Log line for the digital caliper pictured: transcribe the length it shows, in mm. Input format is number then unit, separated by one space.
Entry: 87.70 mm
